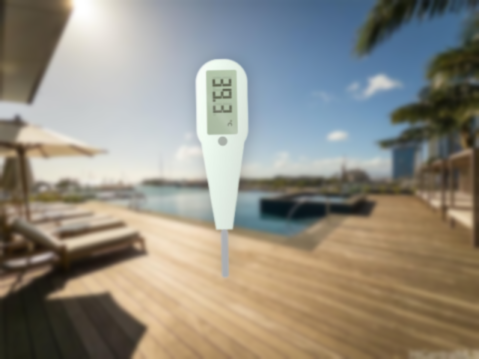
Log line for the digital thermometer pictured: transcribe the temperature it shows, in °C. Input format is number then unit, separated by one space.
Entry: 39.3 °C
